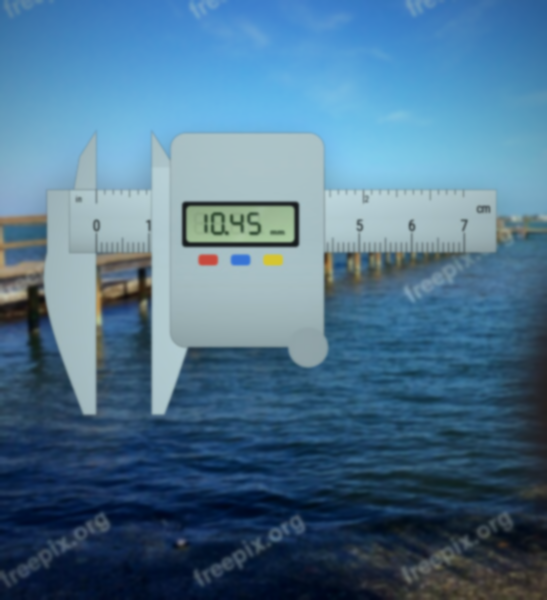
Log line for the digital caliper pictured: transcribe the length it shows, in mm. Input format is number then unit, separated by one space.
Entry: 10.45 mm
